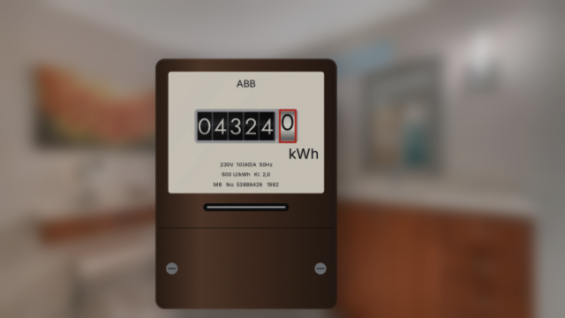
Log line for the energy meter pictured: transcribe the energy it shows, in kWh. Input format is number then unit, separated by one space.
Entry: 4324.0 kWh
